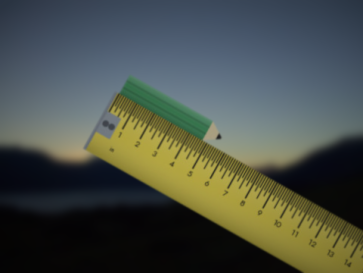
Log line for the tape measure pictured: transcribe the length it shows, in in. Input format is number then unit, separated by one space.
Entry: 5.5 in
